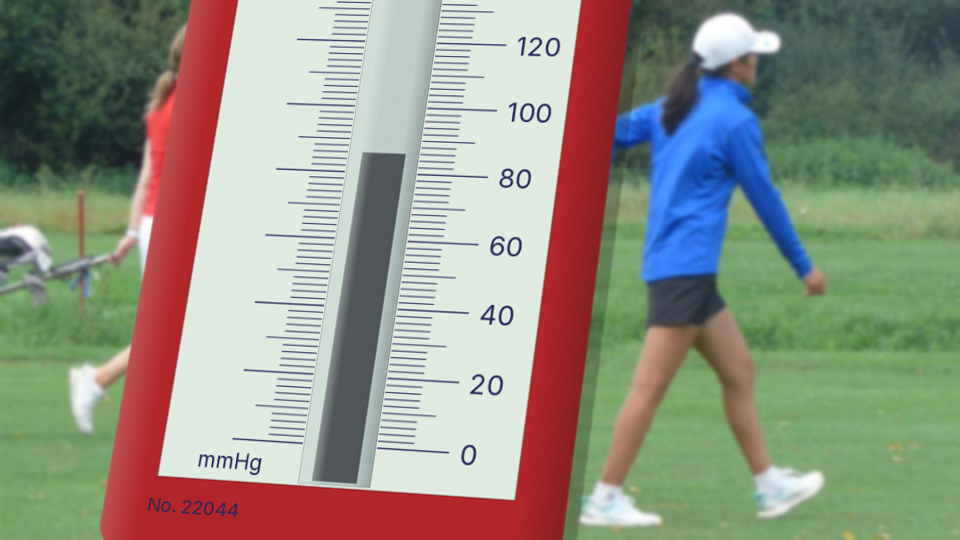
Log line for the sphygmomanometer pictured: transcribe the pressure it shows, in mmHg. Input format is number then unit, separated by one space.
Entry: 86 mmHg
